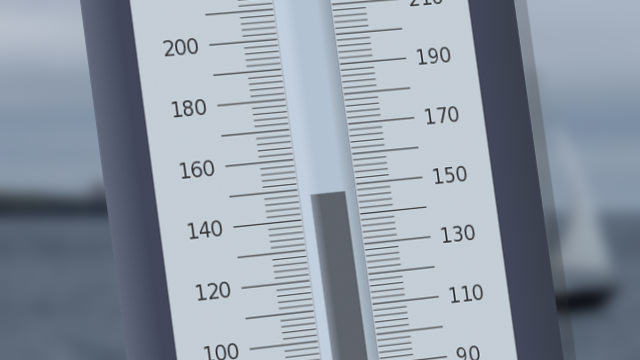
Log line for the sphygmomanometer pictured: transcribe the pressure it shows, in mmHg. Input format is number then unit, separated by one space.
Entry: 148 mmHg
